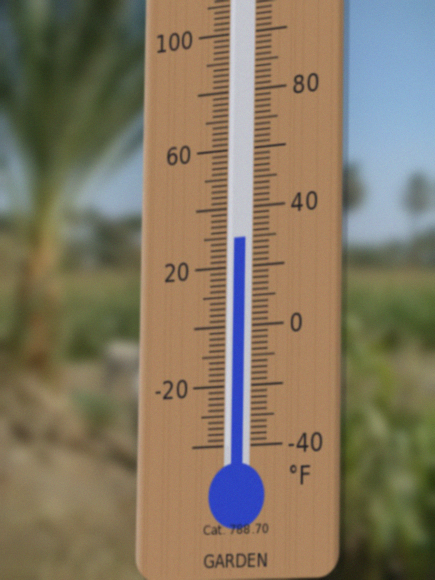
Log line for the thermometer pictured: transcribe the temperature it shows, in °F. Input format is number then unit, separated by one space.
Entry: 30 °F
